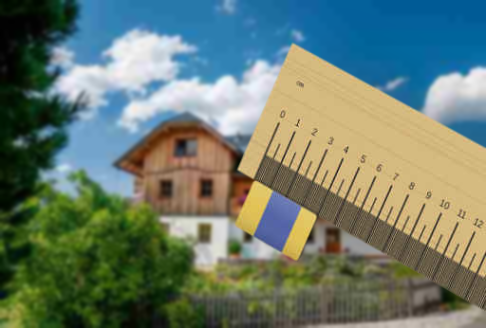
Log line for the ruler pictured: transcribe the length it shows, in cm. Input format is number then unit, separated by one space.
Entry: 4 cm
